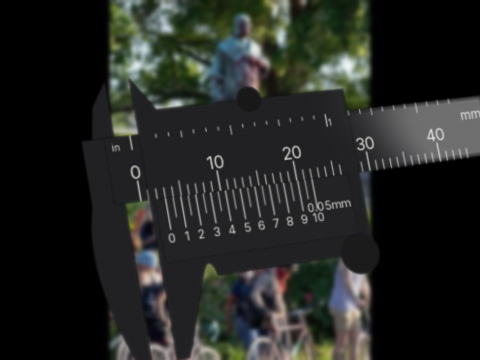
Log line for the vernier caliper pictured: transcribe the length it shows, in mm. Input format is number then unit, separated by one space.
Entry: 3.0 mm
